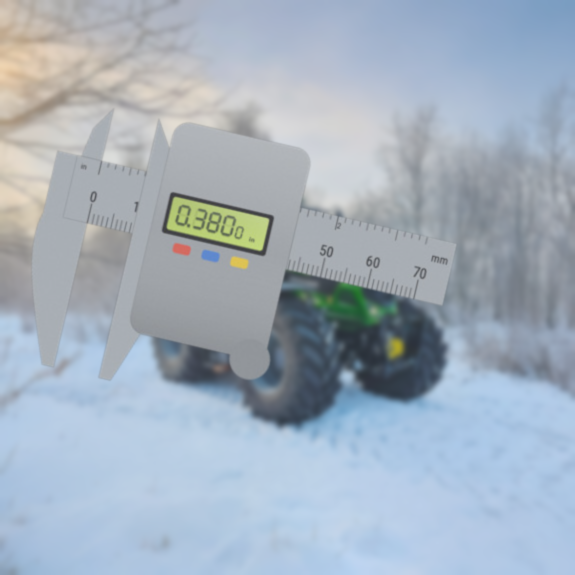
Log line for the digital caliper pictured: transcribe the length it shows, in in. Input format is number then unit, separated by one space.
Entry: 0.3800 in
